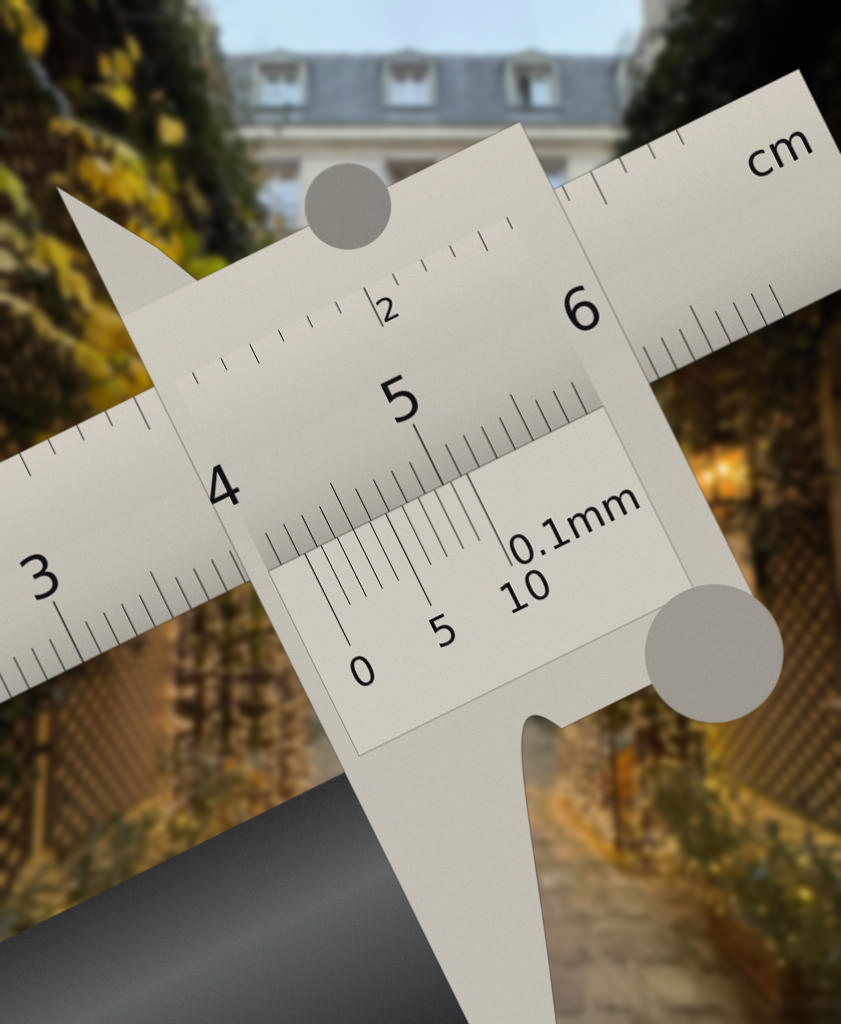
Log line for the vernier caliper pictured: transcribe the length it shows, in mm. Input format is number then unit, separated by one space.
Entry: 42.3 mm
